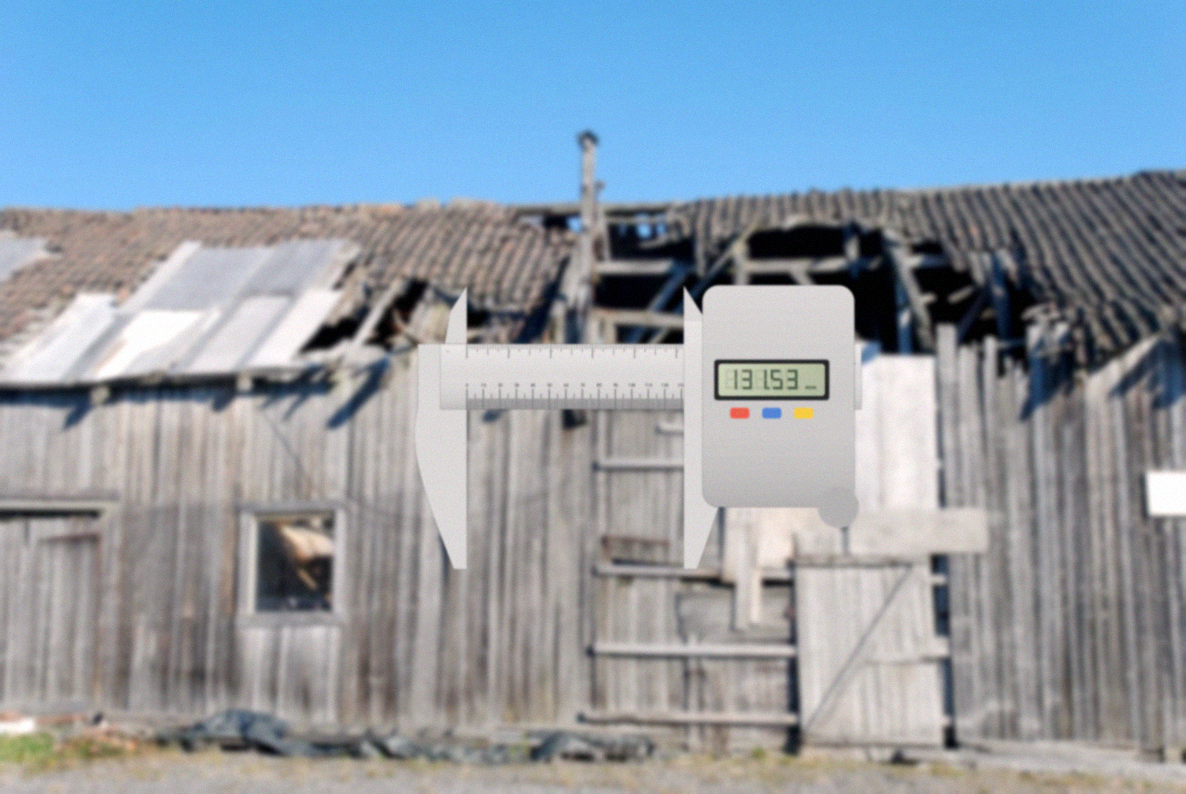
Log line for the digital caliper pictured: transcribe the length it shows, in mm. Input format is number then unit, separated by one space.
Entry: 131.53 mm
